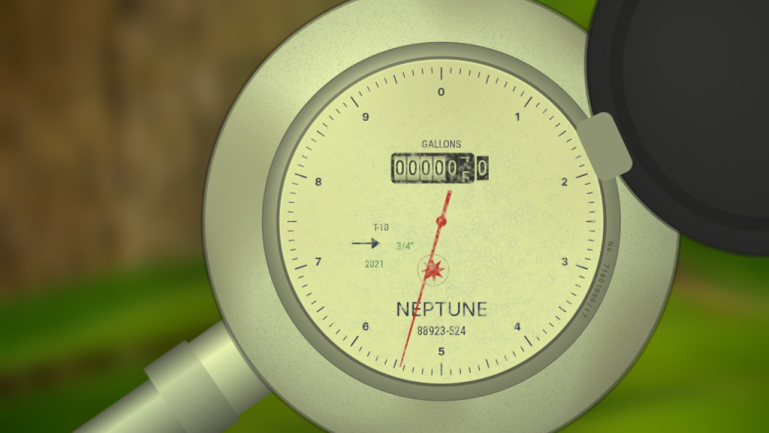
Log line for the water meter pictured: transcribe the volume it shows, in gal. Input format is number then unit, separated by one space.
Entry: 45.4 gal
